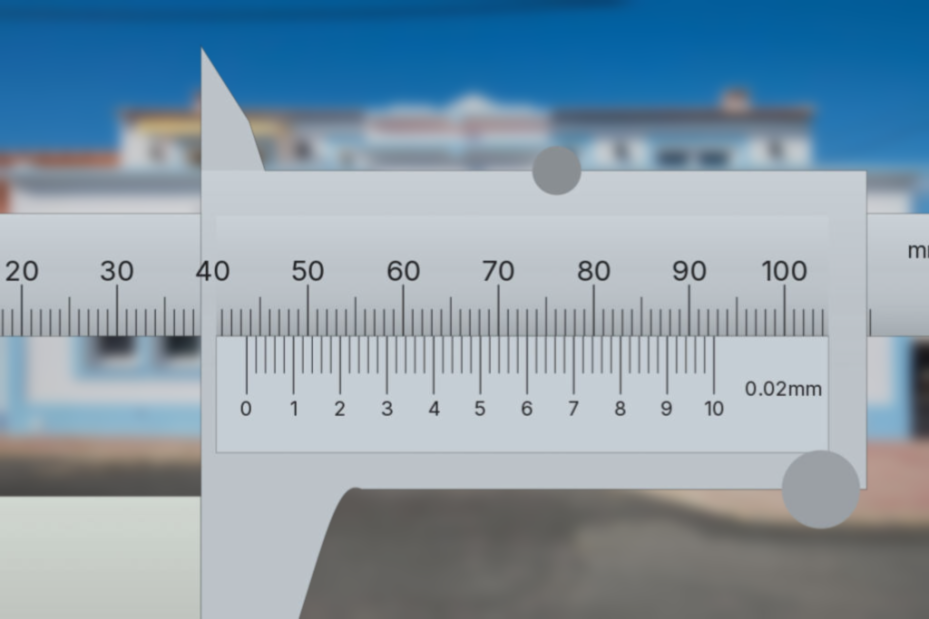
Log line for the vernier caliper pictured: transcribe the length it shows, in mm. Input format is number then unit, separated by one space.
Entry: 43.6 mm
